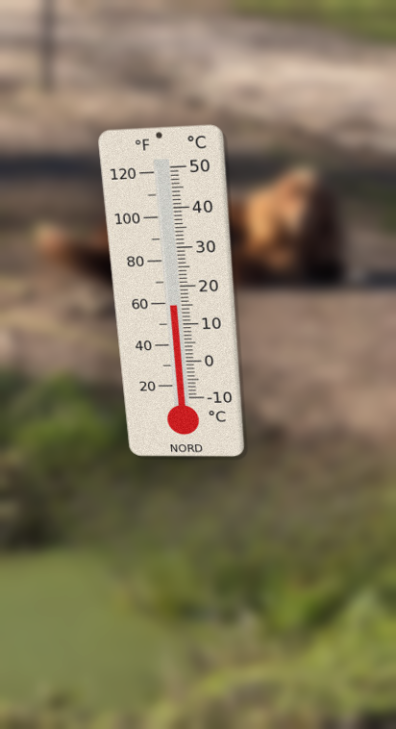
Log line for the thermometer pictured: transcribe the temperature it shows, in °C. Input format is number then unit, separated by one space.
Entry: 15 °C
